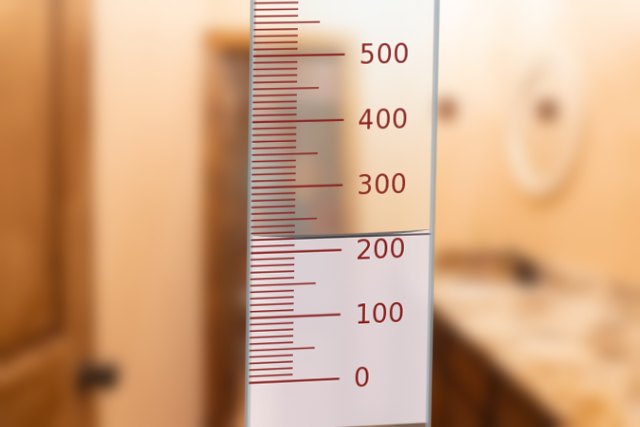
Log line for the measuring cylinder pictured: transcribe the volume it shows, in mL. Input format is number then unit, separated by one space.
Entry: 220 mL
